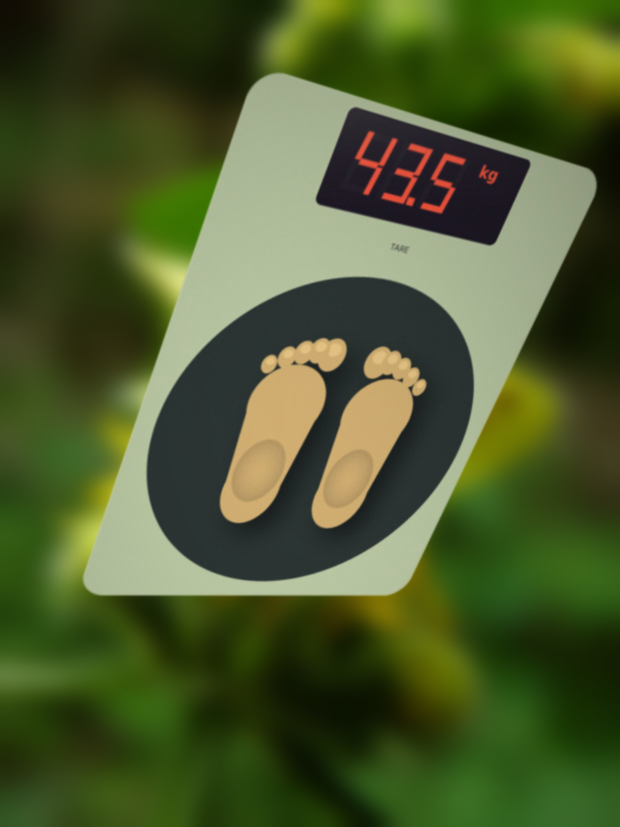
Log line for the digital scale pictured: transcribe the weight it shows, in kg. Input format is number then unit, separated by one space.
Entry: 43.5 kg
